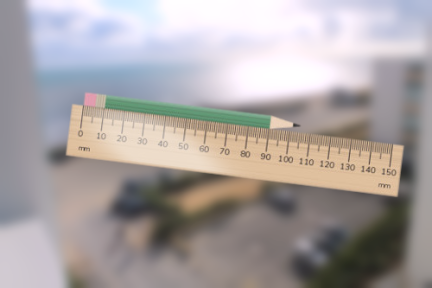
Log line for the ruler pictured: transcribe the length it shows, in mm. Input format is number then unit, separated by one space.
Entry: 105 mm
